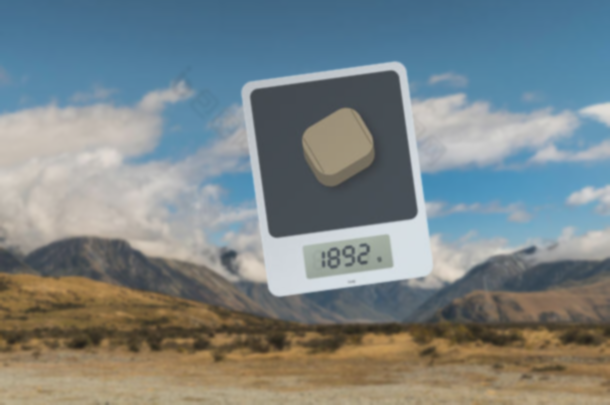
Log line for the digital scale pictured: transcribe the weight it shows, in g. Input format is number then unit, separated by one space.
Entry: 1892 g
